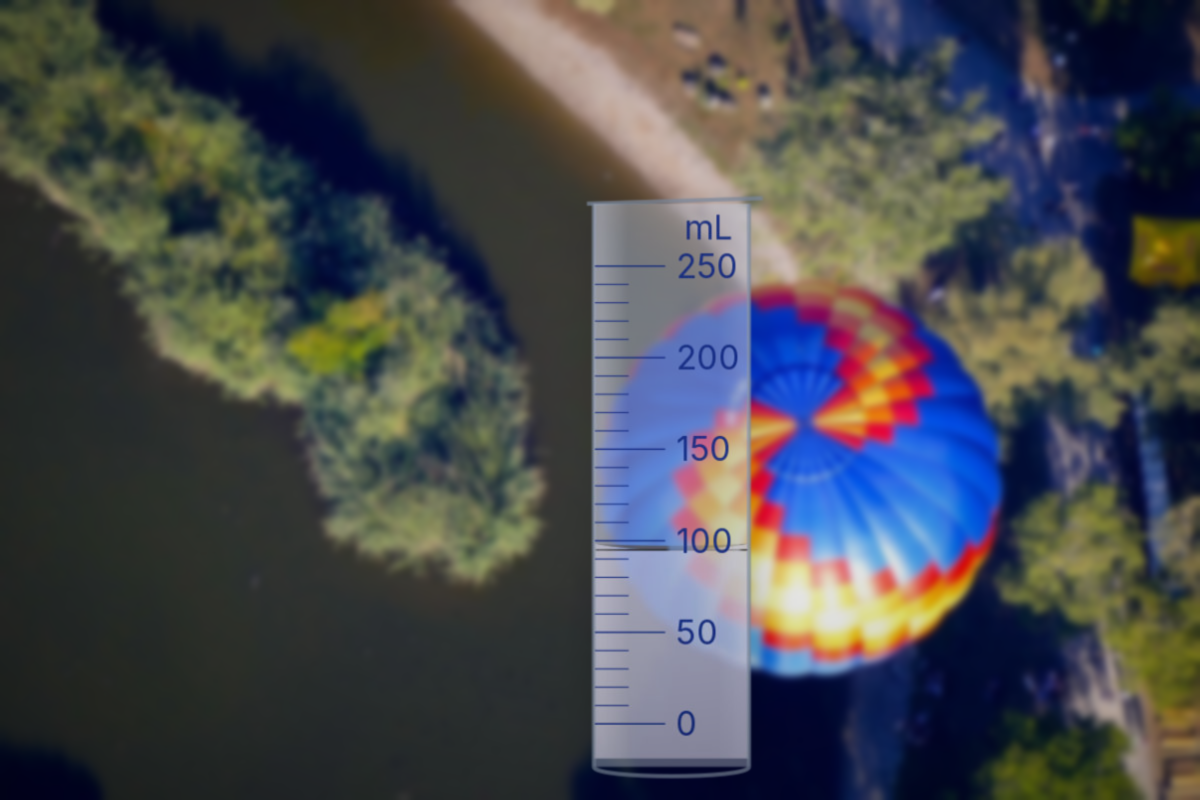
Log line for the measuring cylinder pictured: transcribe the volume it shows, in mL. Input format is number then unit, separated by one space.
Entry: 95 mL
